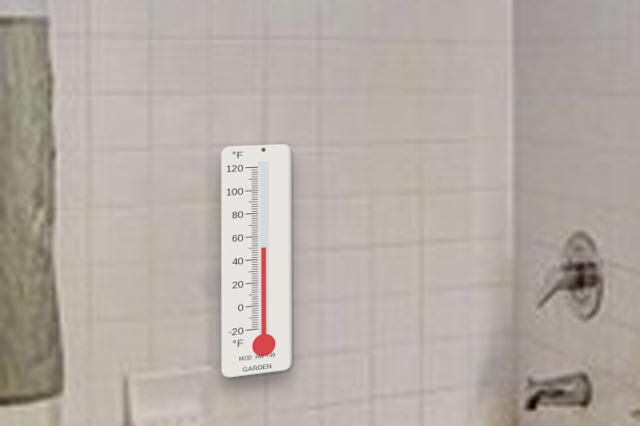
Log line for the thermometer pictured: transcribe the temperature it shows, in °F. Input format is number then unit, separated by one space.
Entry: 50 °F
